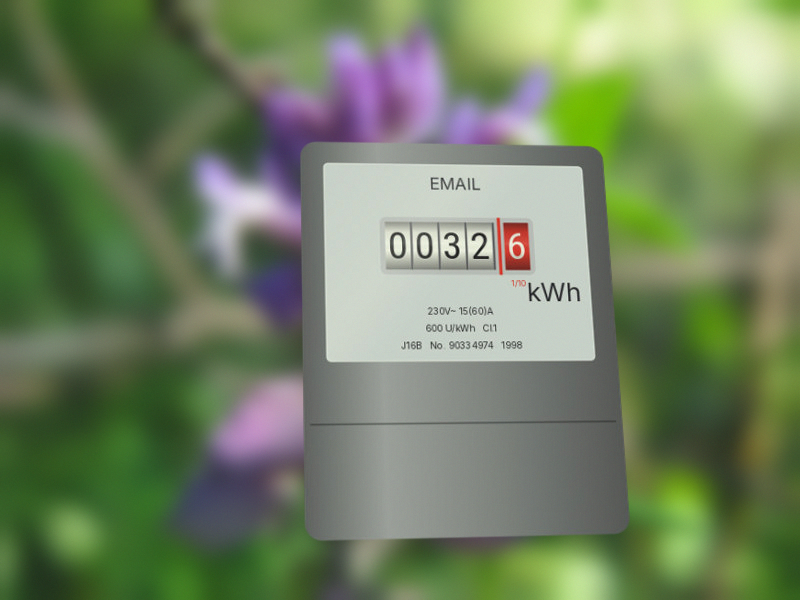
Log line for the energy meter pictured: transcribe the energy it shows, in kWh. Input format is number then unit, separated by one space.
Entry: 32.6 kWh
